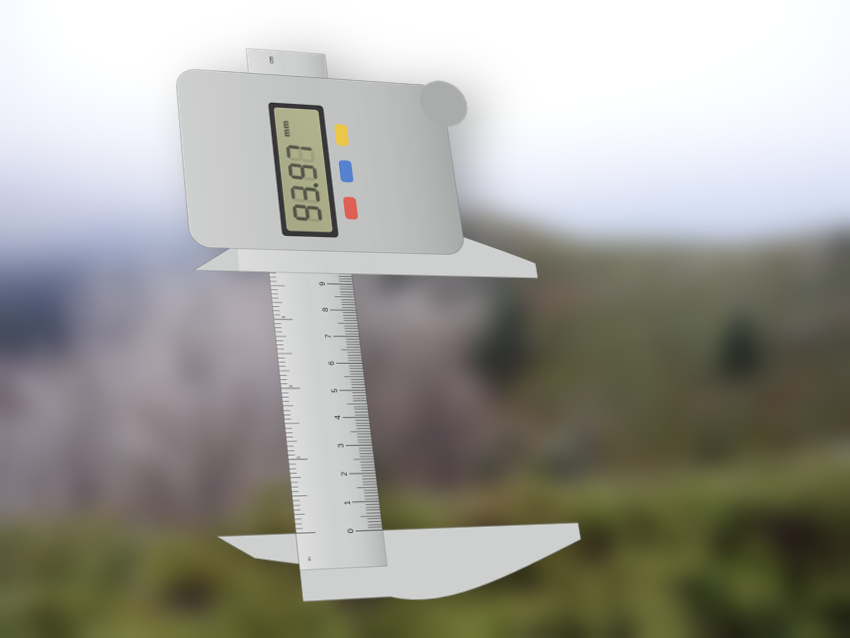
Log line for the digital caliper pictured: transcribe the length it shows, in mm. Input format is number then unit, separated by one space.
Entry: 93.97 mm
